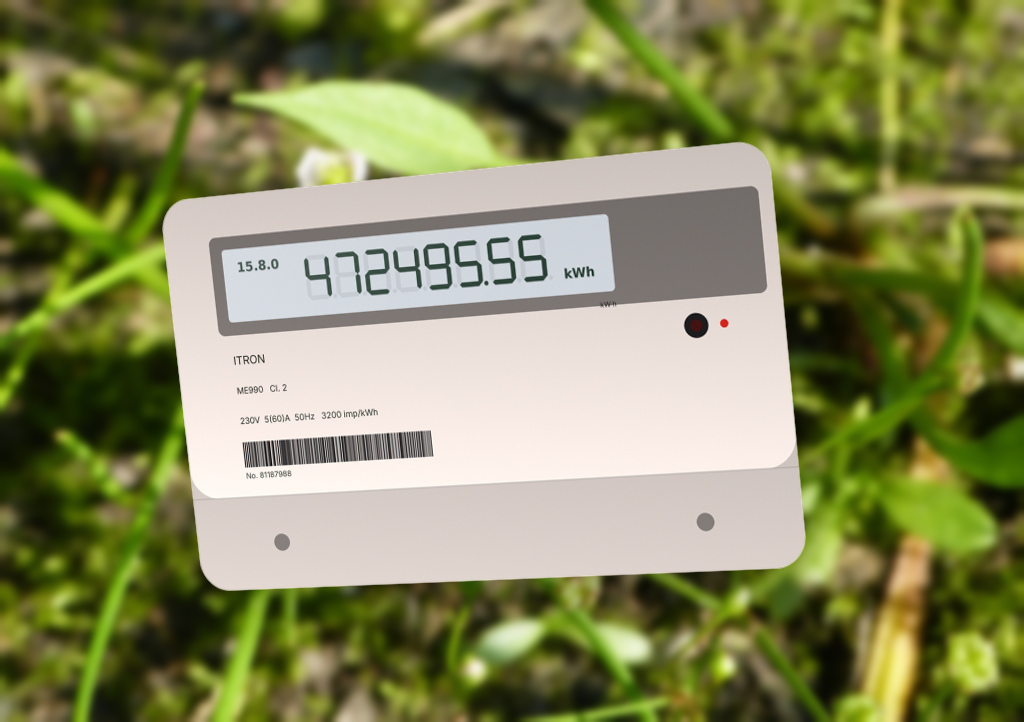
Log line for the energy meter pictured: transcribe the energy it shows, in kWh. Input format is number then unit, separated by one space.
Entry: 472495.55 kWh
